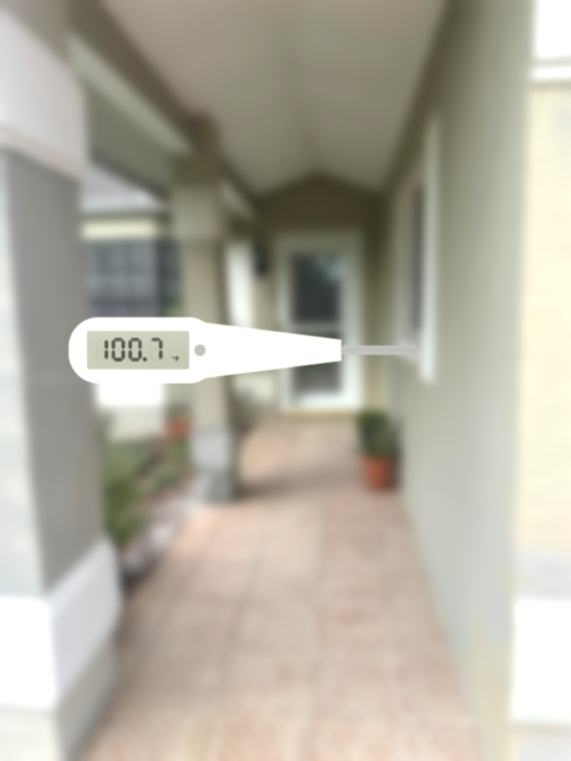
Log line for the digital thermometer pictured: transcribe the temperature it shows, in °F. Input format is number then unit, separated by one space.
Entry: 100.7 °F
